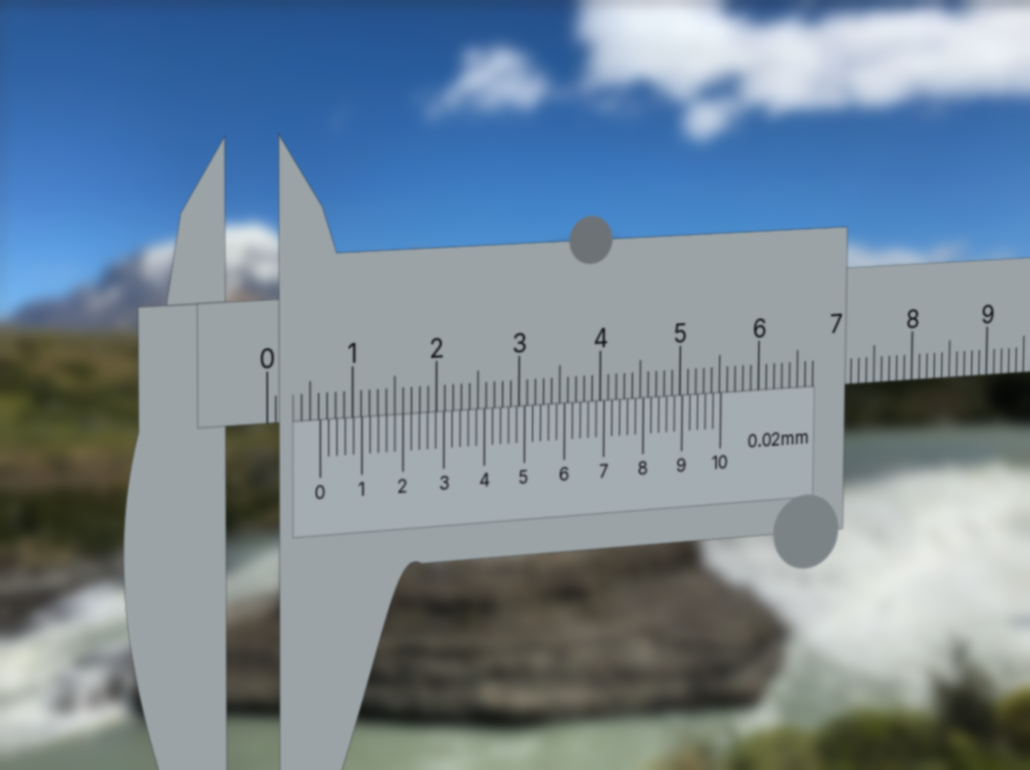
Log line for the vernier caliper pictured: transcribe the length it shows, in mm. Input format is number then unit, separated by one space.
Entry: 6.2 mm
